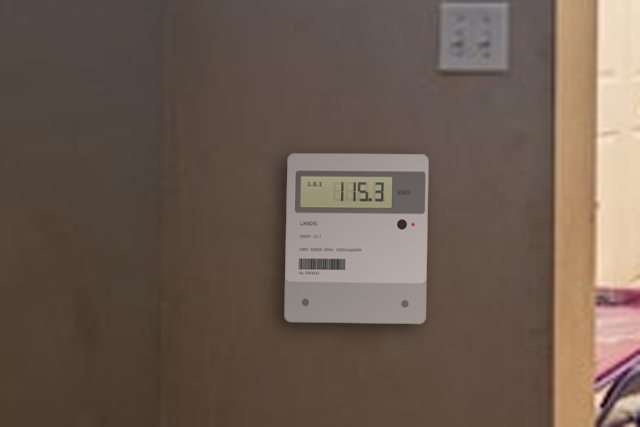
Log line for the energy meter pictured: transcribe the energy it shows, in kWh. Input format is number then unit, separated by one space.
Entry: 115.3 kWh
